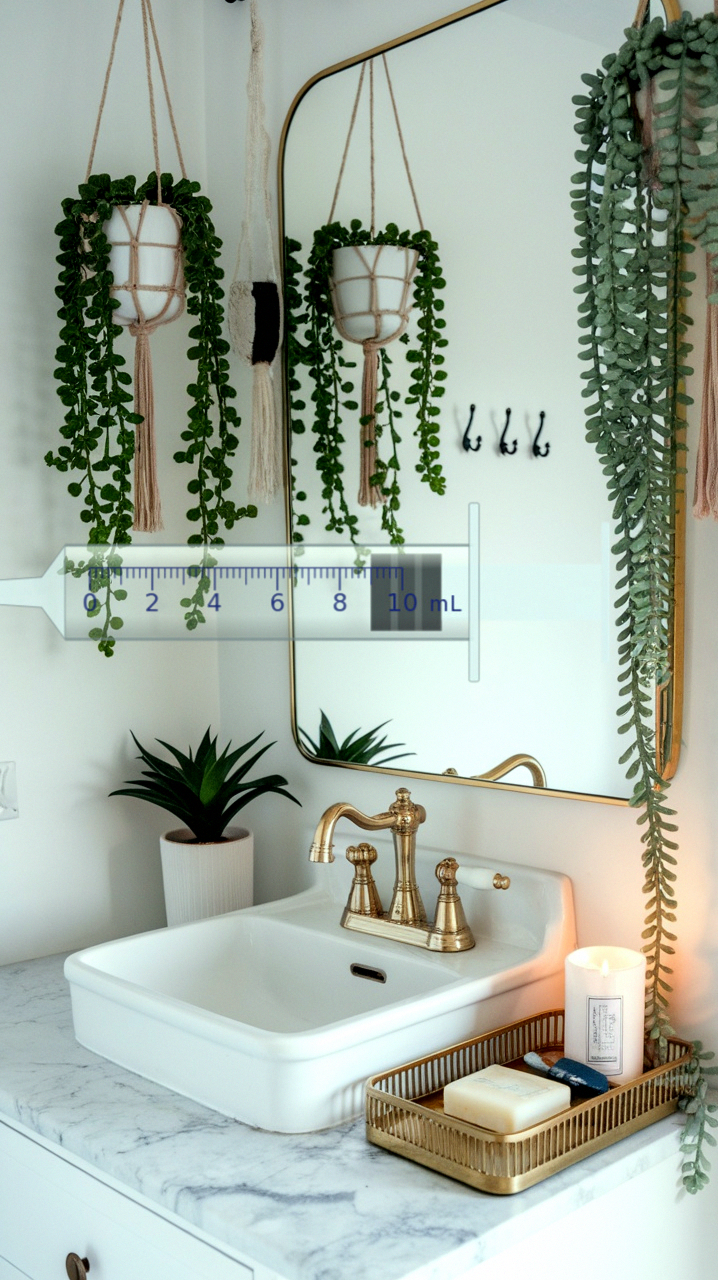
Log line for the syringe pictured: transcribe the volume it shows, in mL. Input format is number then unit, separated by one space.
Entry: 9 mL
